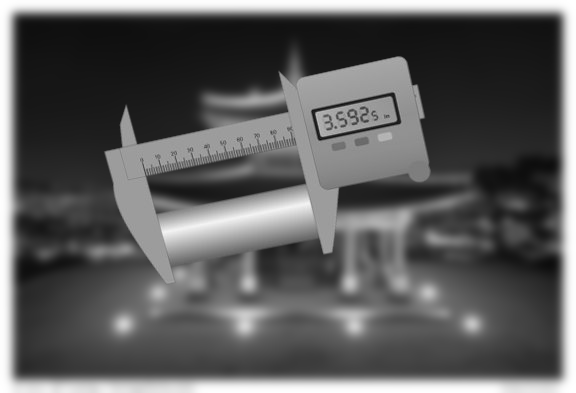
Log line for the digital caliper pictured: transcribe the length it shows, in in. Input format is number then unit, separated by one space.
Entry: 3.5925 in
